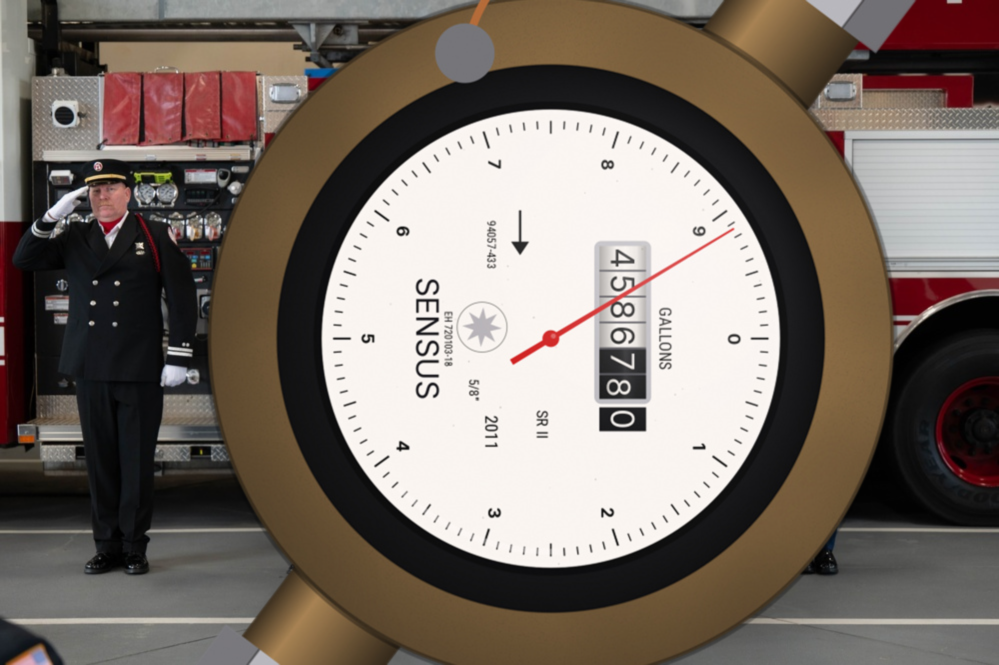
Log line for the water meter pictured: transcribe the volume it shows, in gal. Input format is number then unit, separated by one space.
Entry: 4586779.1 gal
